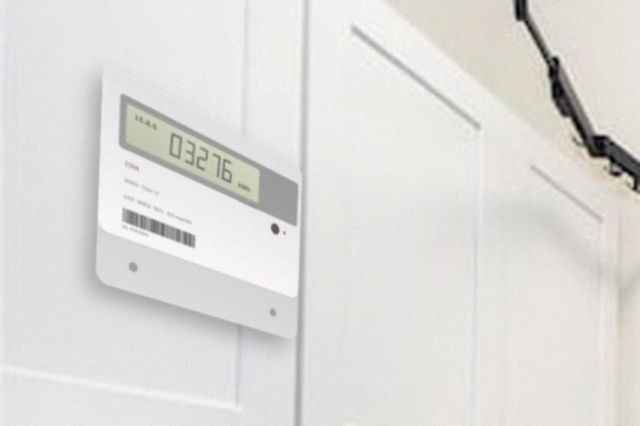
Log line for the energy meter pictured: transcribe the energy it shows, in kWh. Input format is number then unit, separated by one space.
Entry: 3276 kWh
